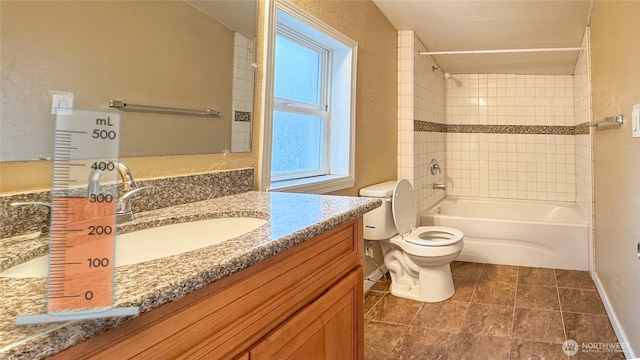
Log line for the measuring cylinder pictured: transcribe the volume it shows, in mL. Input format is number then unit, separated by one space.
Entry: 300 mL
